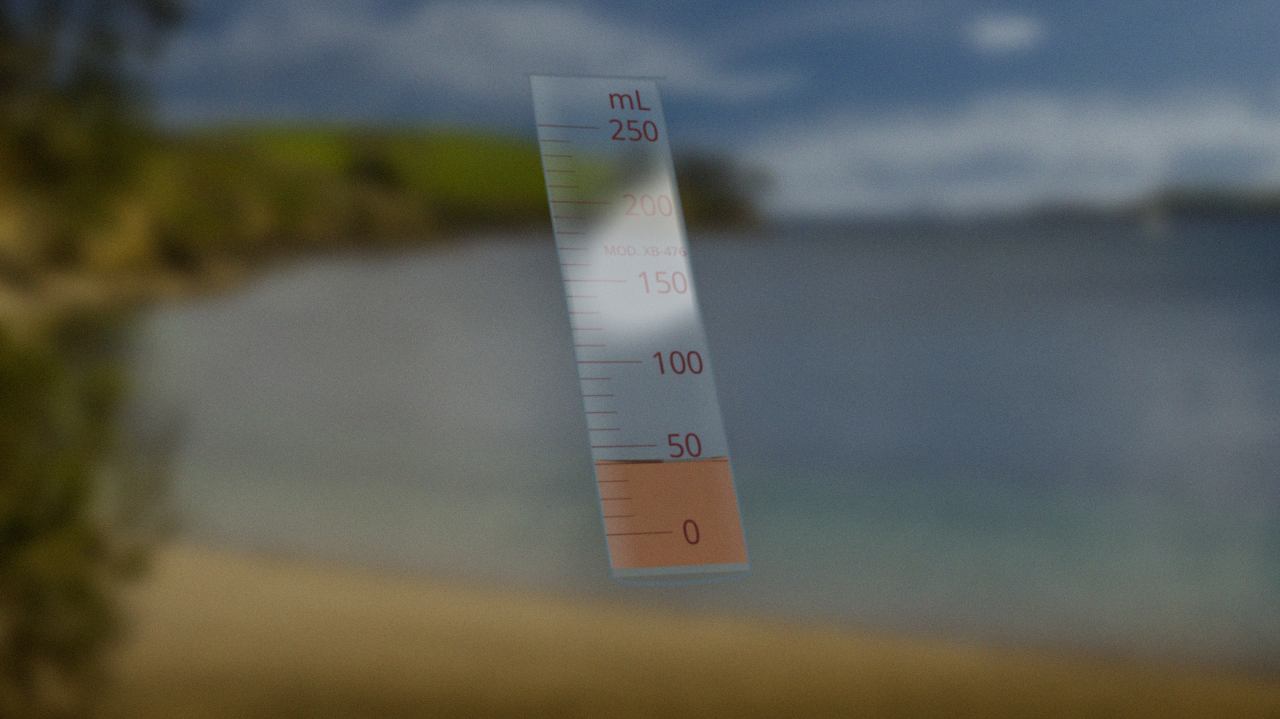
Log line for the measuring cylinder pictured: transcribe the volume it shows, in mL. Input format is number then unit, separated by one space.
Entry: 40 mL
